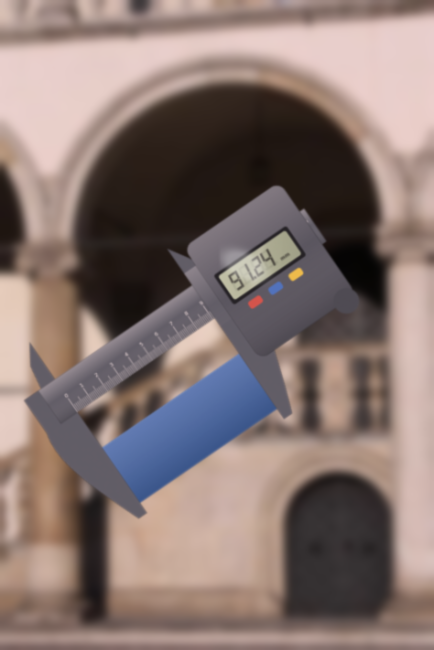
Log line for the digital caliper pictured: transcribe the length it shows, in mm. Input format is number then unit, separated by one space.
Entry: 91.24 mm
